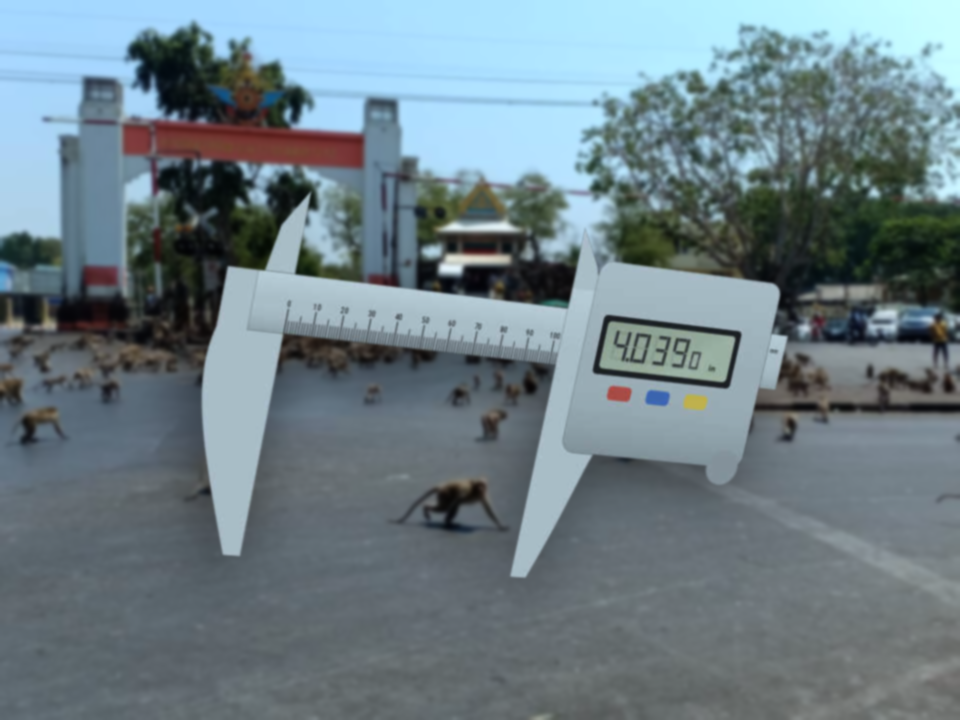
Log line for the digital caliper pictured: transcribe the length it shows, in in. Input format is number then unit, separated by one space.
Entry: 4.0390 in
